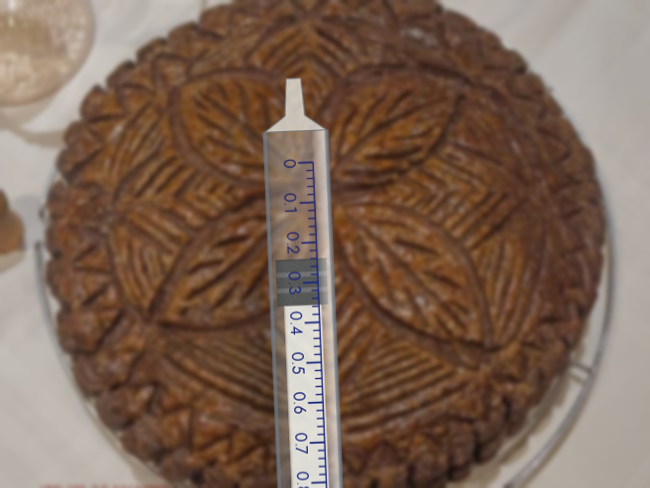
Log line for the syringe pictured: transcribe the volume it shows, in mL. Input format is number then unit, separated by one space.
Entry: 0.24 mL
